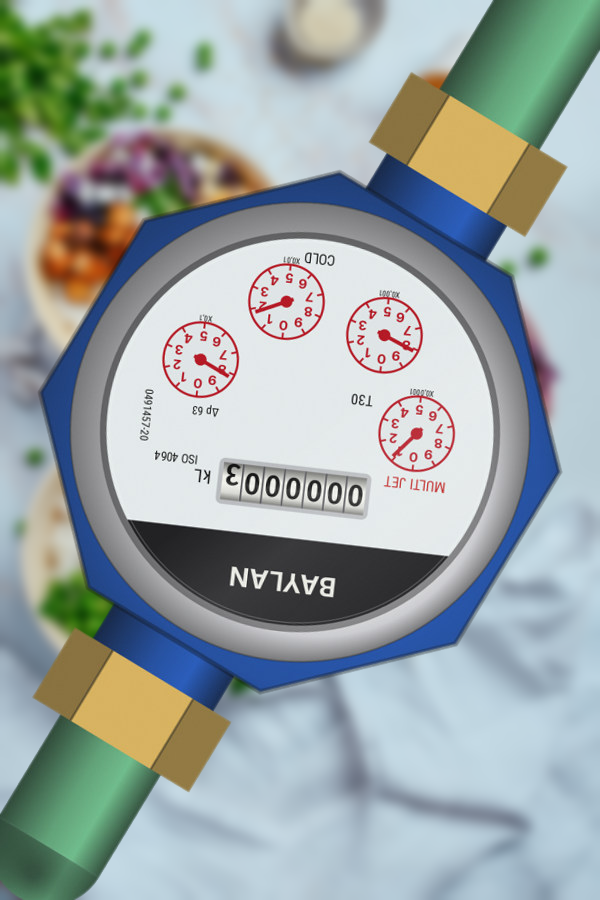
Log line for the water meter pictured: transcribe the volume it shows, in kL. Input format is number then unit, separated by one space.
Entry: 2.8181 kL
